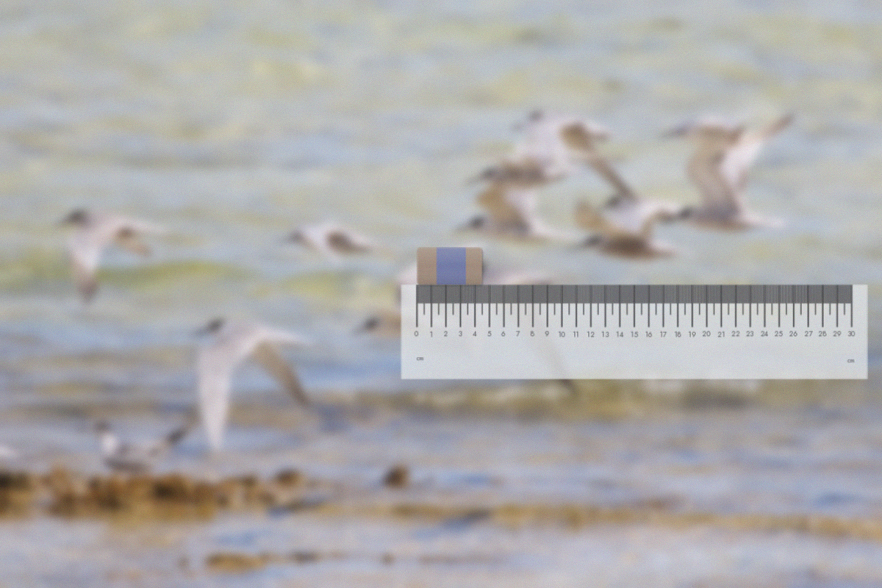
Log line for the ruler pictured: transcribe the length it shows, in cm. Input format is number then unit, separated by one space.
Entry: 4.5 cm
